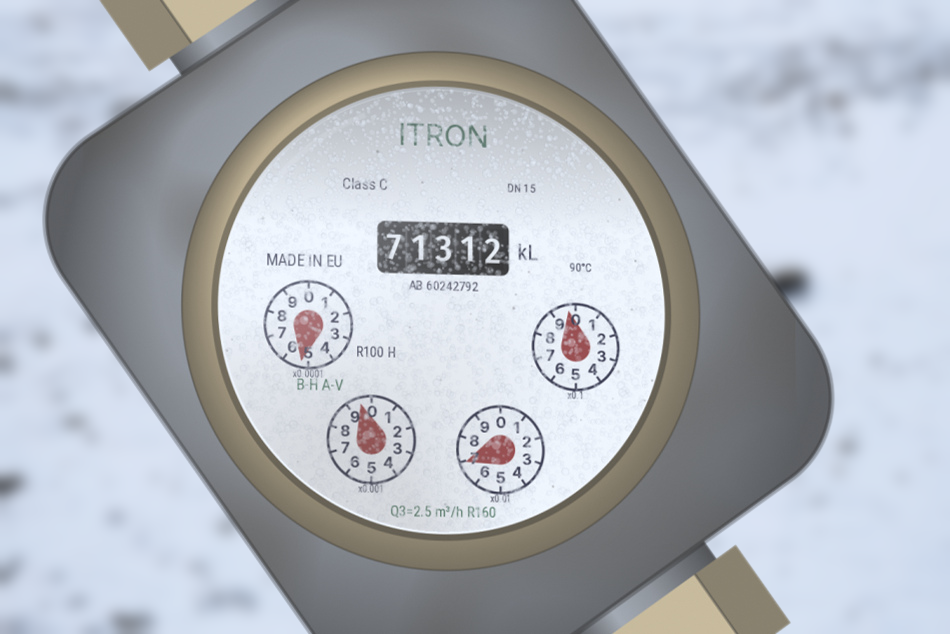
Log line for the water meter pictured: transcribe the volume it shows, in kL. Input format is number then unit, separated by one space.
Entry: 71311.9695 kL
